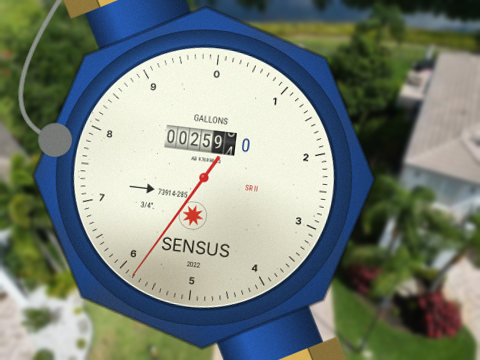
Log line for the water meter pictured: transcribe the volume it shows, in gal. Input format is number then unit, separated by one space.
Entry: 25935.8 gal
